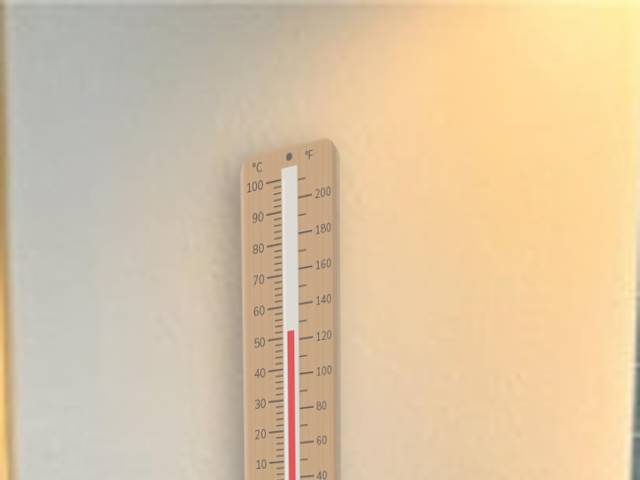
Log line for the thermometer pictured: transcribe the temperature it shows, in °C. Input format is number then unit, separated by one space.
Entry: 52 °C
